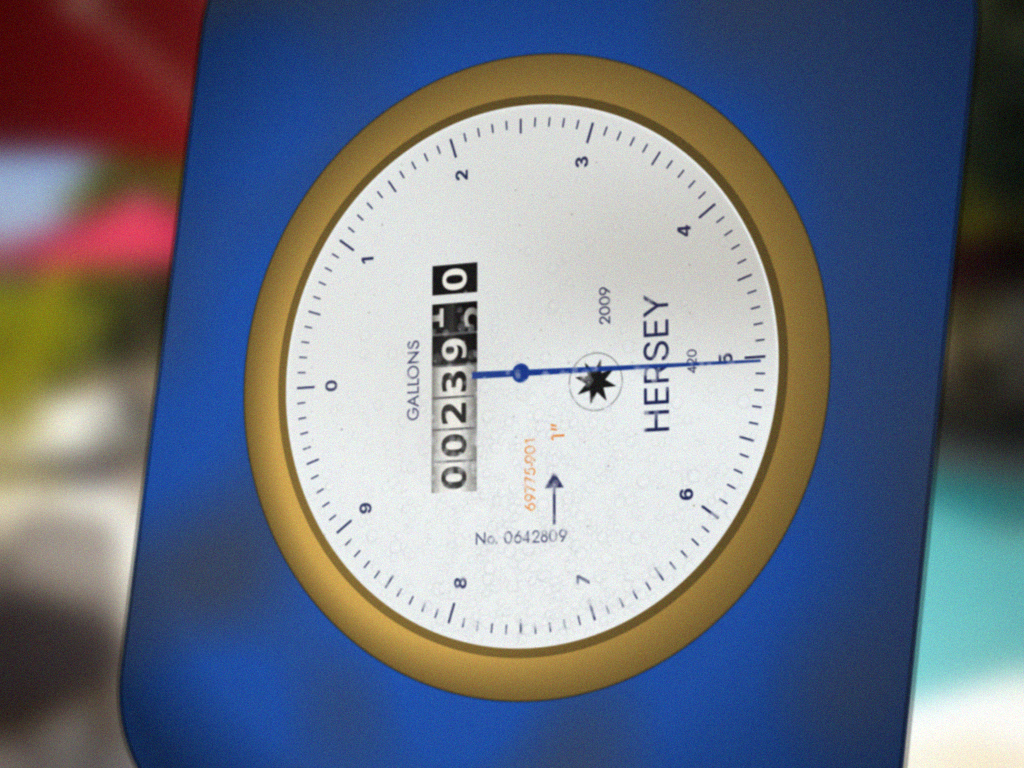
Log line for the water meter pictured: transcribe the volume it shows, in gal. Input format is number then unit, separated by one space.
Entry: 23915.0 gal
